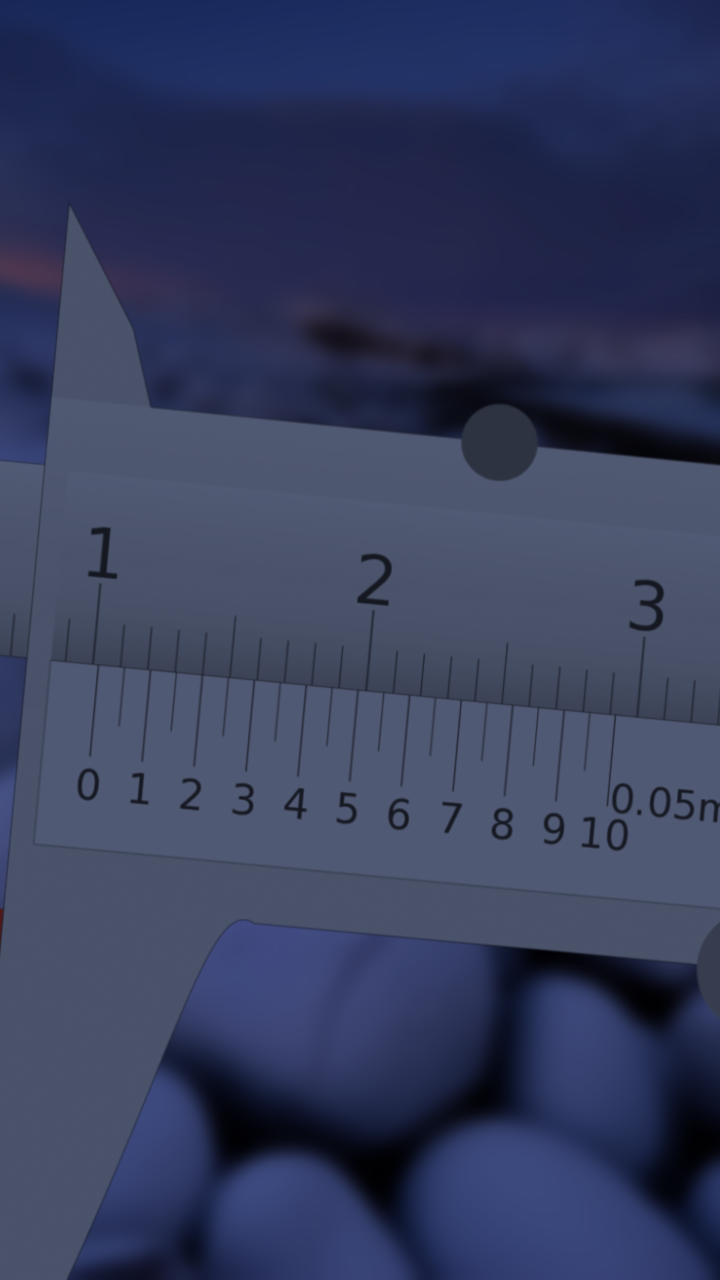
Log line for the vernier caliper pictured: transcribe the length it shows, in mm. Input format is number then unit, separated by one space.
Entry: 10.20 mm
